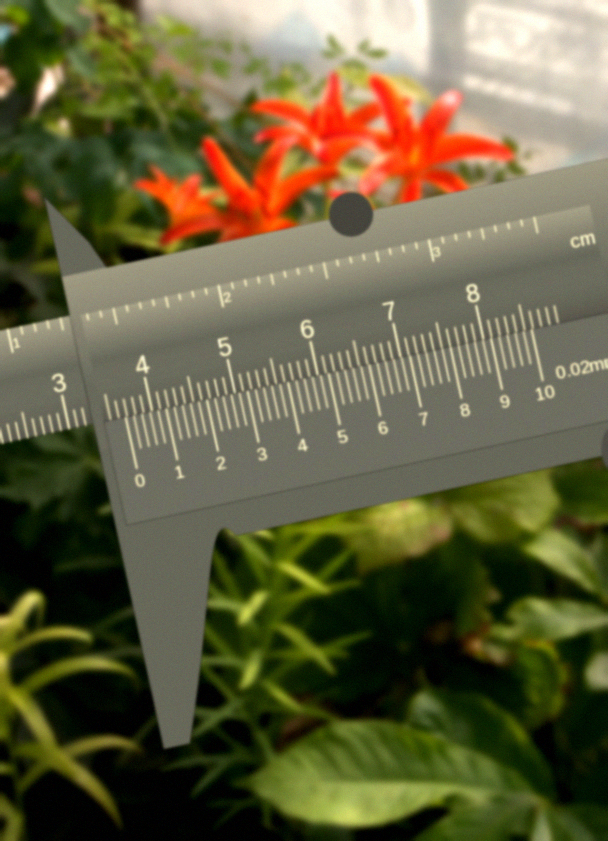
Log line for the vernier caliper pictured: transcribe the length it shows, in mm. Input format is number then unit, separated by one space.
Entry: 36.8 mm
